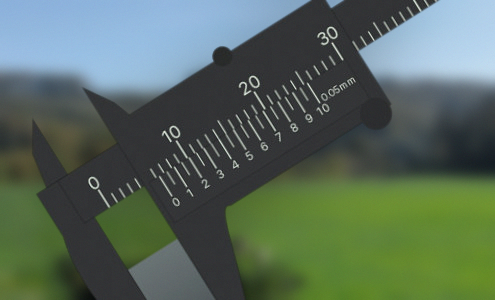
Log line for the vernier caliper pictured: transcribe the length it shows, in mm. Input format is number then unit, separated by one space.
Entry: 6.4 mm
